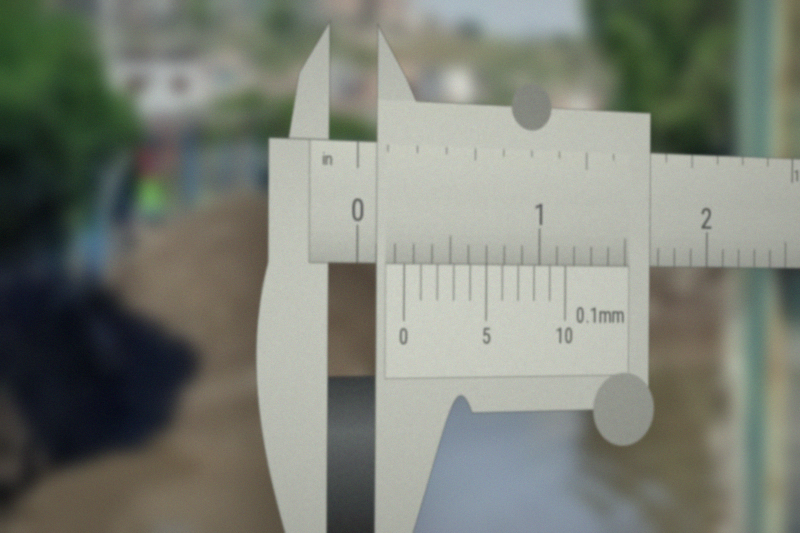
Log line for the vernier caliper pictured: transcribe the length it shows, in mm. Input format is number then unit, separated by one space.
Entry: 2.5 mm
